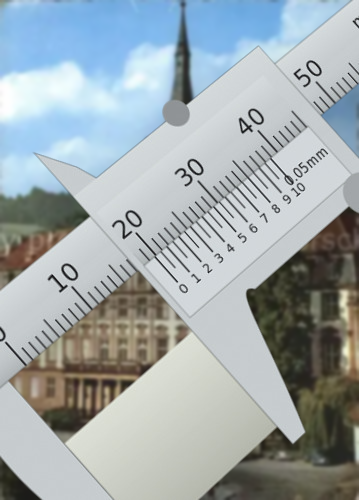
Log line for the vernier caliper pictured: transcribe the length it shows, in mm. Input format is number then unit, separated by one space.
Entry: 19.8 mm
